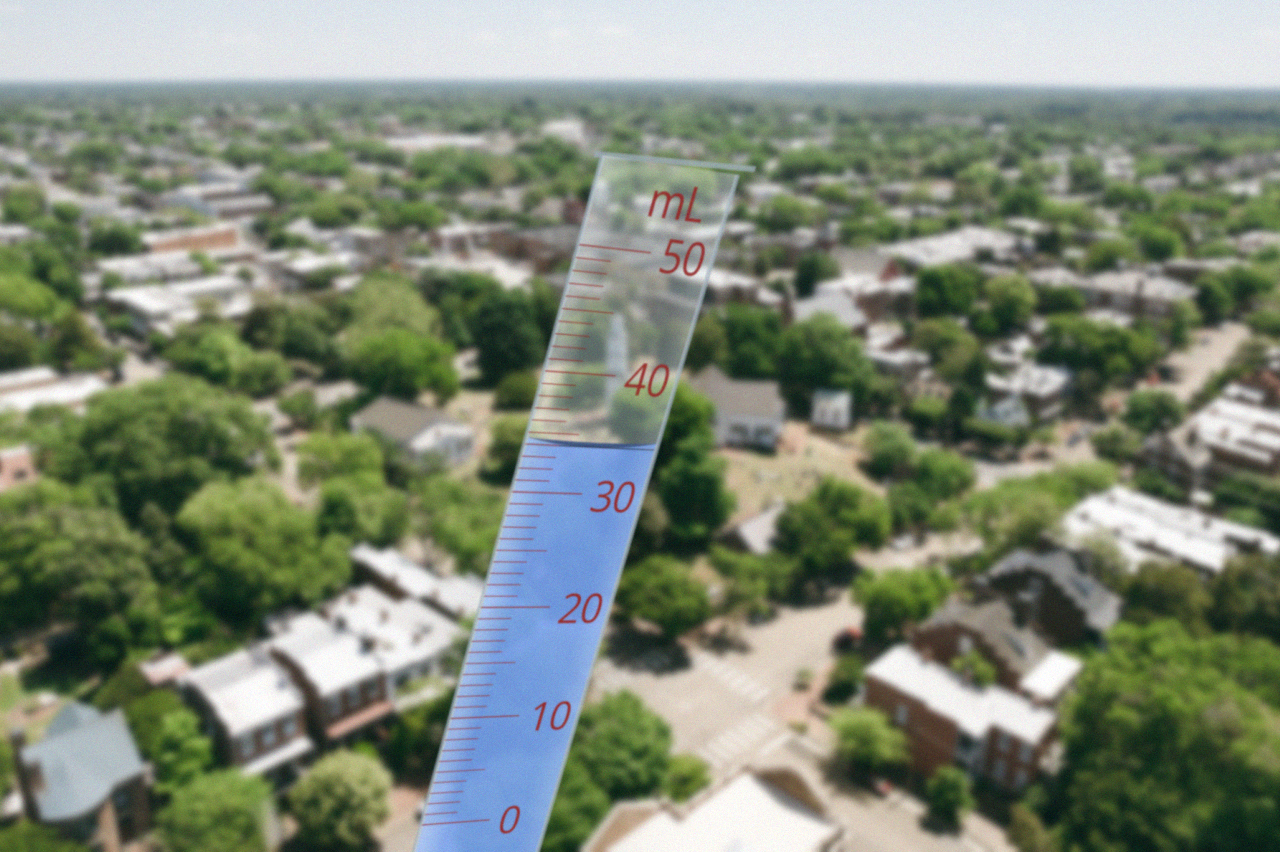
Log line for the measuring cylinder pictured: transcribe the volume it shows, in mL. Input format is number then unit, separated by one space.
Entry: 34 mL
